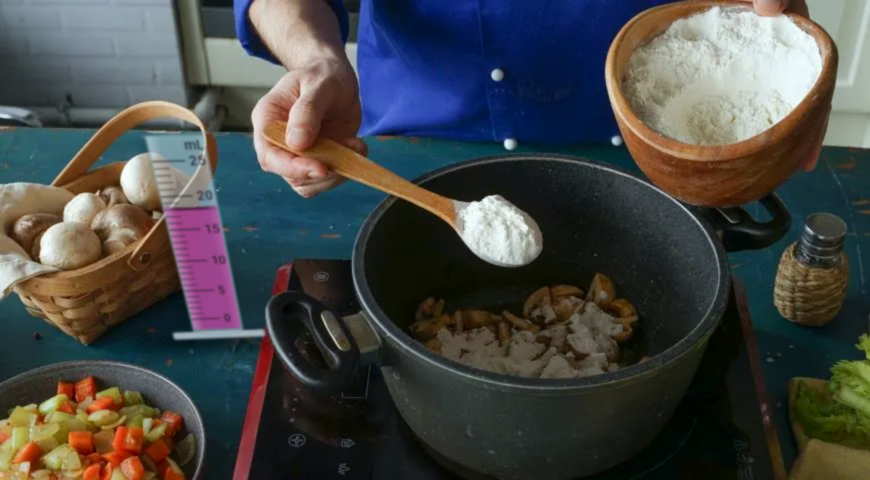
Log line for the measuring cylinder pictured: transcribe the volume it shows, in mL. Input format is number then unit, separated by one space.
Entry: 18 mL
